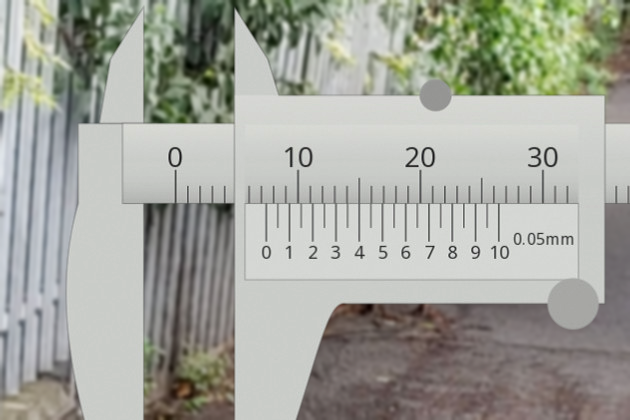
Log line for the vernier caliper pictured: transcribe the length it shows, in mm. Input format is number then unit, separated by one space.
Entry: 7.4 mm
